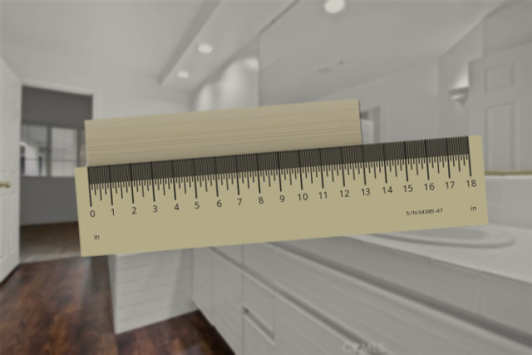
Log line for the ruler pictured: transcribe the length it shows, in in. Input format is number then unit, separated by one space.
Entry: 13 in
